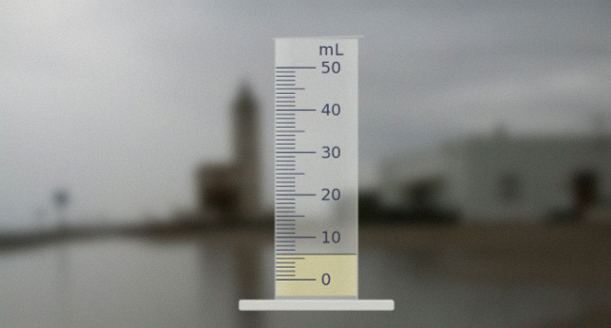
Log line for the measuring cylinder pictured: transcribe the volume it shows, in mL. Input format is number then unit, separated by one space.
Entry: 6 mL
